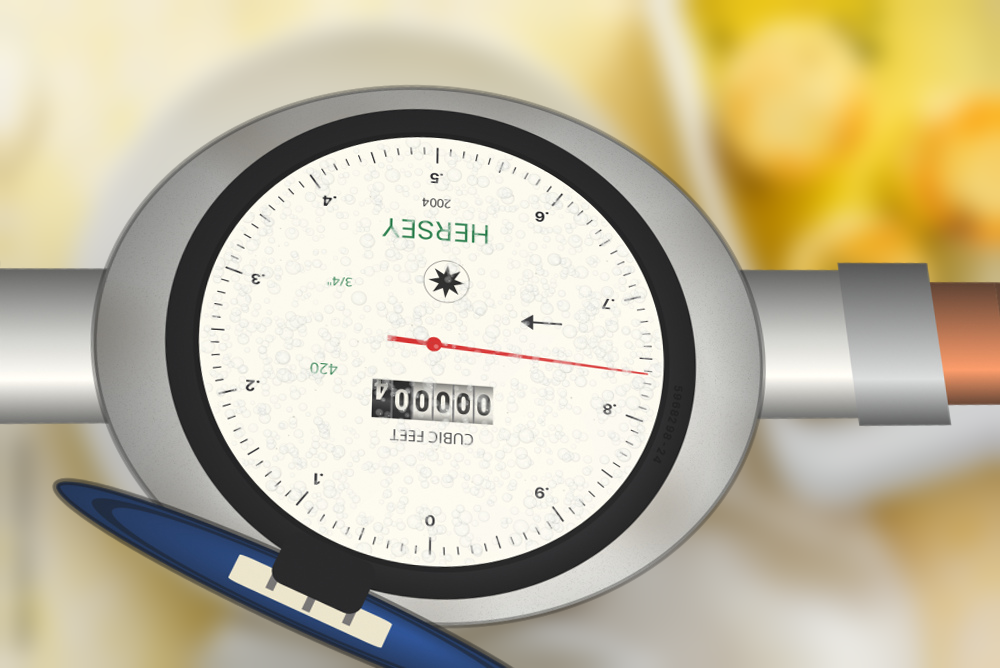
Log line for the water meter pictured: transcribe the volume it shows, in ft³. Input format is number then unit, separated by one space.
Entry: 3.76 ft³
